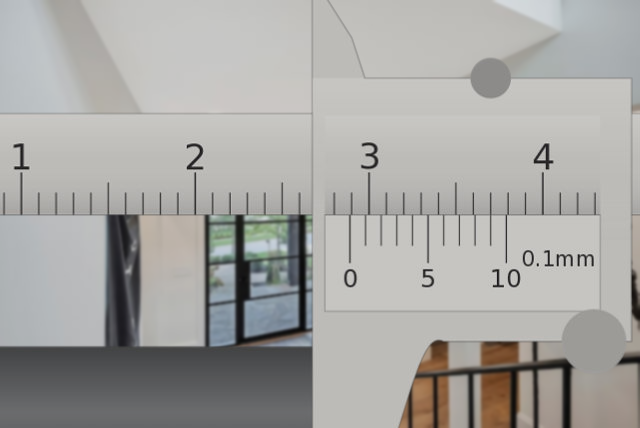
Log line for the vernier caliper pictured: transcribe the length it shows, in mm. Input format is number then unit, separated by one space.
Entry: 28.9 mm
